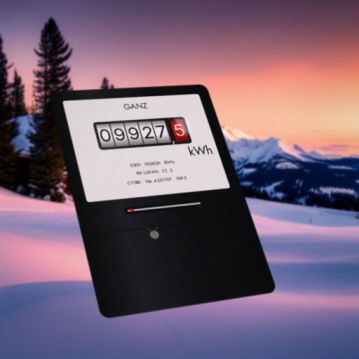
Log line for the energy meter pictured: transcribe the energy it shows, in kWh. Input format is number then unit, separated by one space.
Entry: 9927.5 kWh
